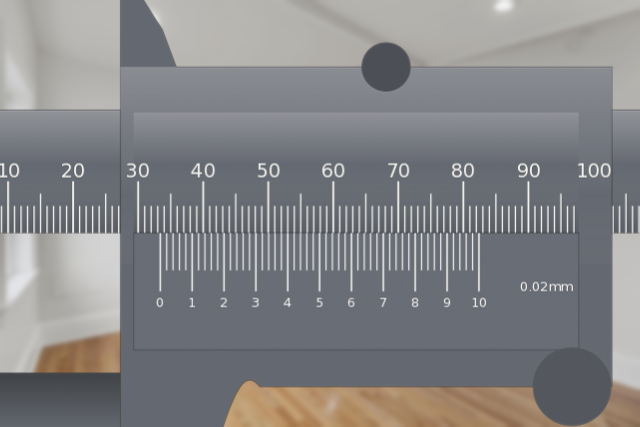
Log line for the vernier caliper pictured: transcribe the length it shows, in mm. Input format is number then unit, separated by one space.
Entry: 33.4 mm
